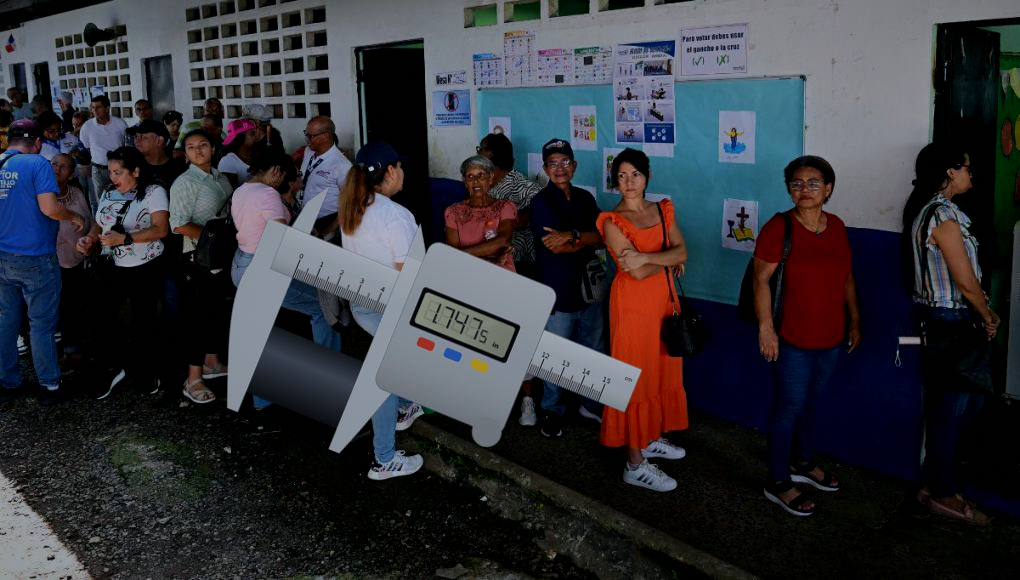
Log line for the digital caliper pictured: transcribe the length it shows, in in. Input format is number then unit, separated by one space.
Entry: 1.7475 in
